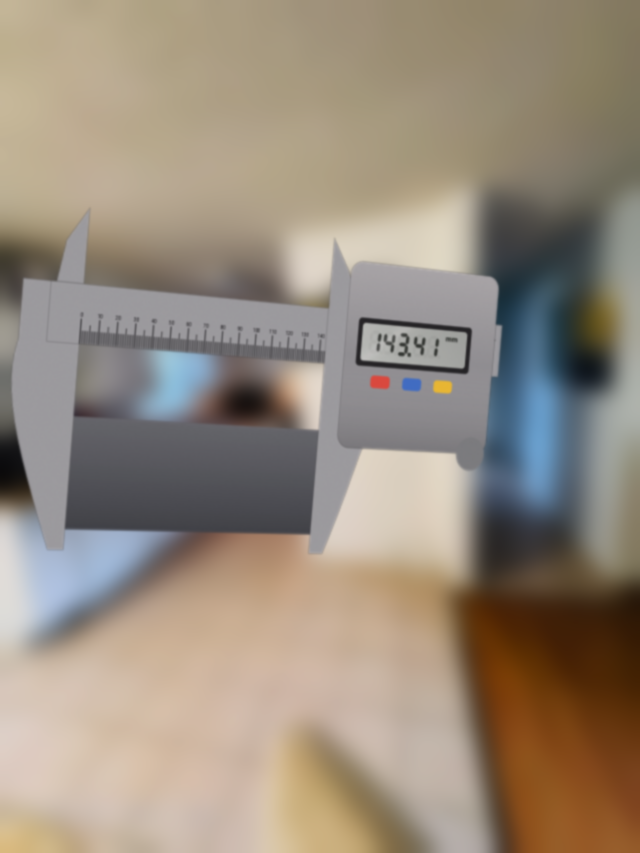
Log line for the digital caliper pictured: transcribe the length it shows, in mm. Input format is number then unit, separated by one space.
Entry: 143.41 mm
